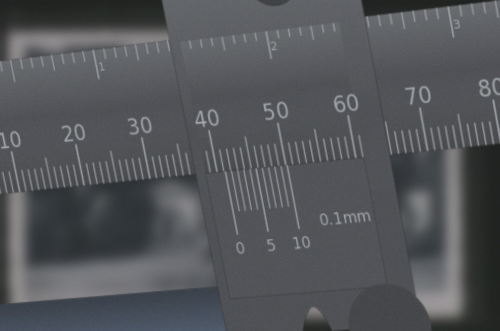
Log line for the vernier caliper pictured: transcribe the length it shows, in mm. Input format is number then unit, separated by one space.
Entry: 41.2 mm
